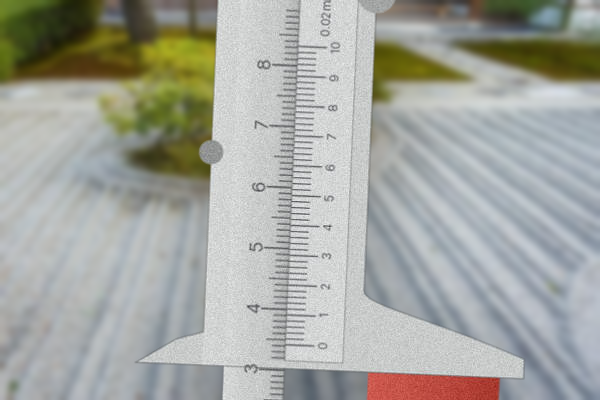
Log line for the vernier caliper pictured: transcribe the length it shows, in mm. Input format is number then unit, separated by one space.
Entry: 34.2 mm
